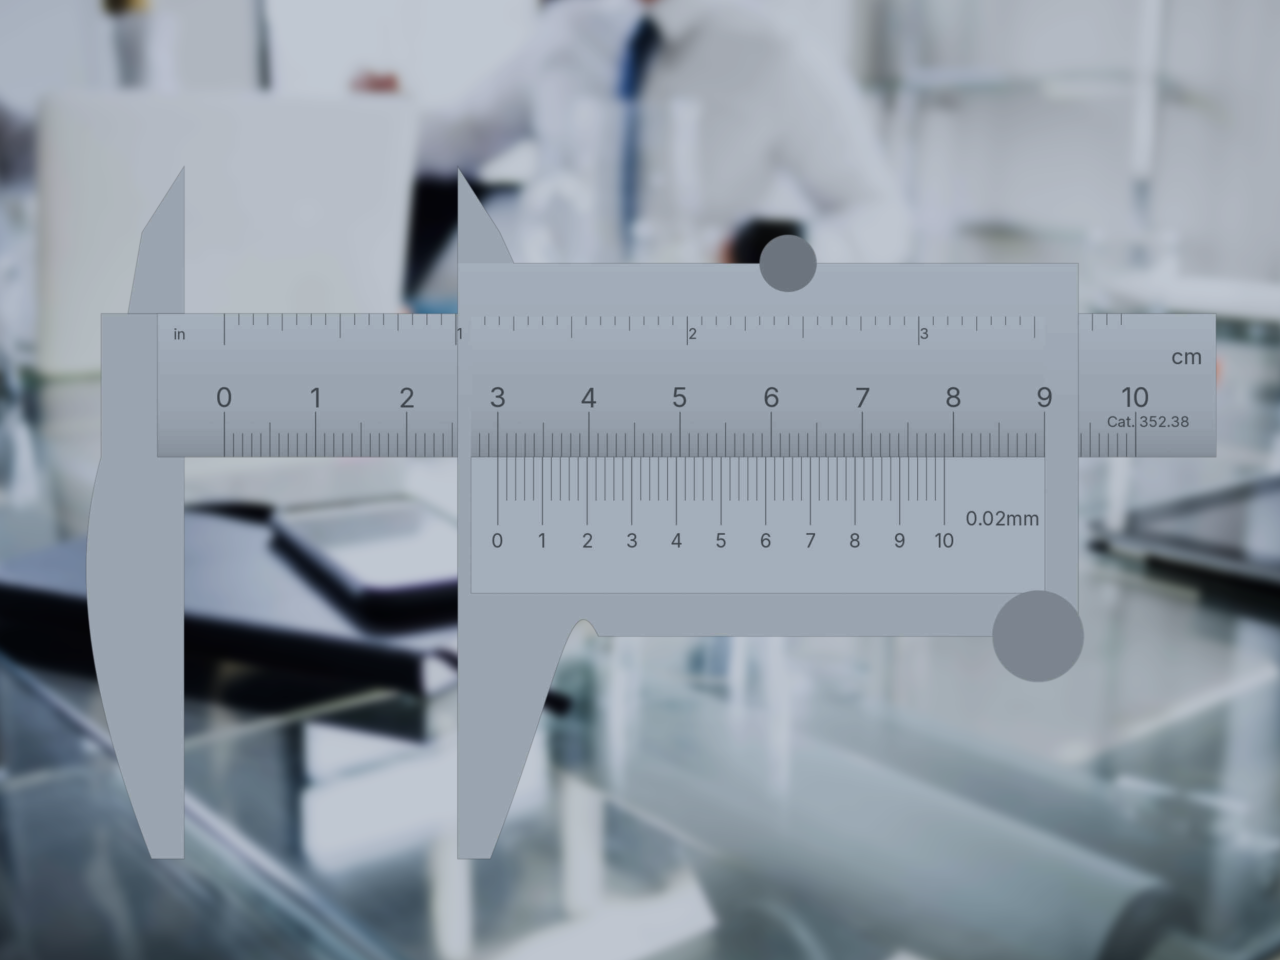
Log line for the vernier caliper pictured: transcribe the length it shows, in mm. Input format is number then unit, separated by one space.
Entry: 30.0 mm
